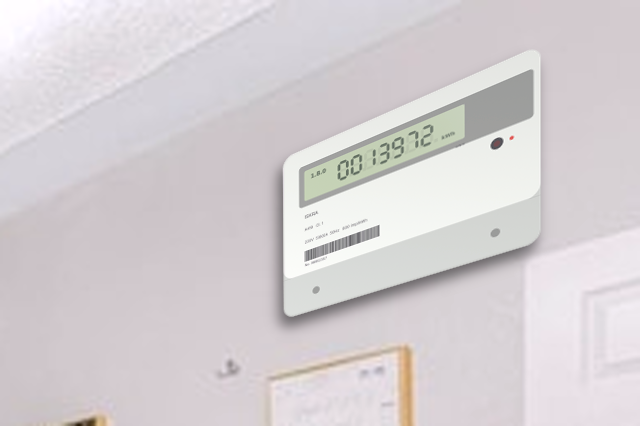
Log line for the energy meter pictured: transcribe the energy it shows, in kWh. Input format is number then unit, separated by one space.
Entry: 13972 kWh
